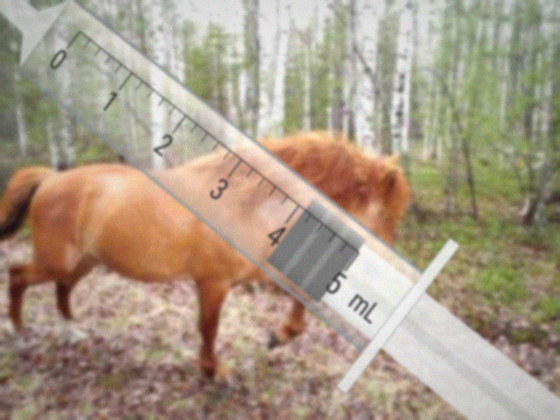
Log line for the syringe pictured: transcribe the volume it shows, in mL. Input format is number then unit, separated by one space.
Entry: 4.1 mL
